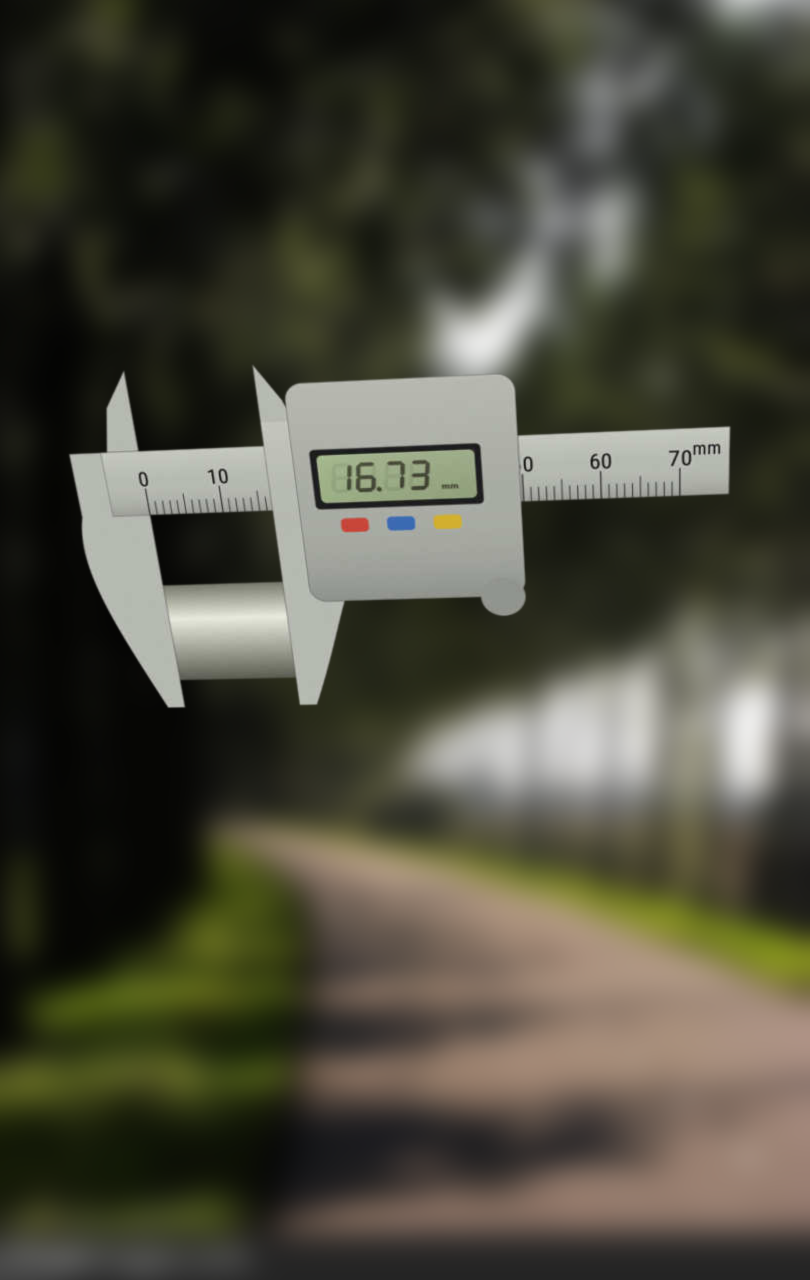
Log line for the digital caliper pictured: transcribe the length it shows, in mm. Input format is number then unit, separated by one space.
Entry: 16.73 mm
